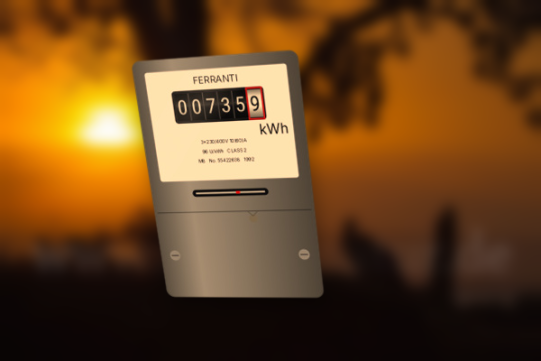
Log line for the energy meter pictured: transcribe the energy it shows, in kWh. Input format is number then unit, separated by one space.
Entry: 735.9 kWh
